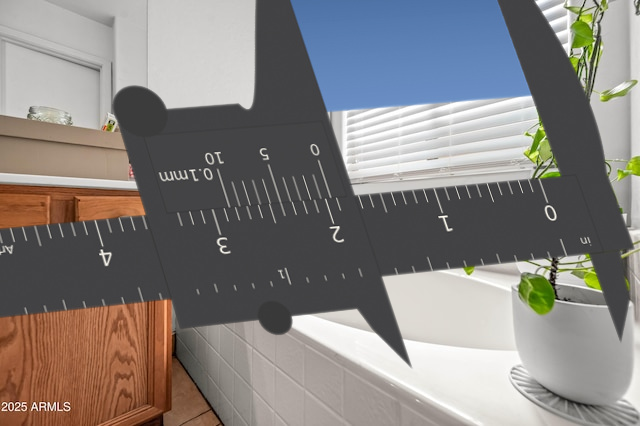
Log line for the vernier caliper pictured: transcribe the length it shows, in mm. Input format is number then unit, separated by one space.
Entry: 19.5 mm
